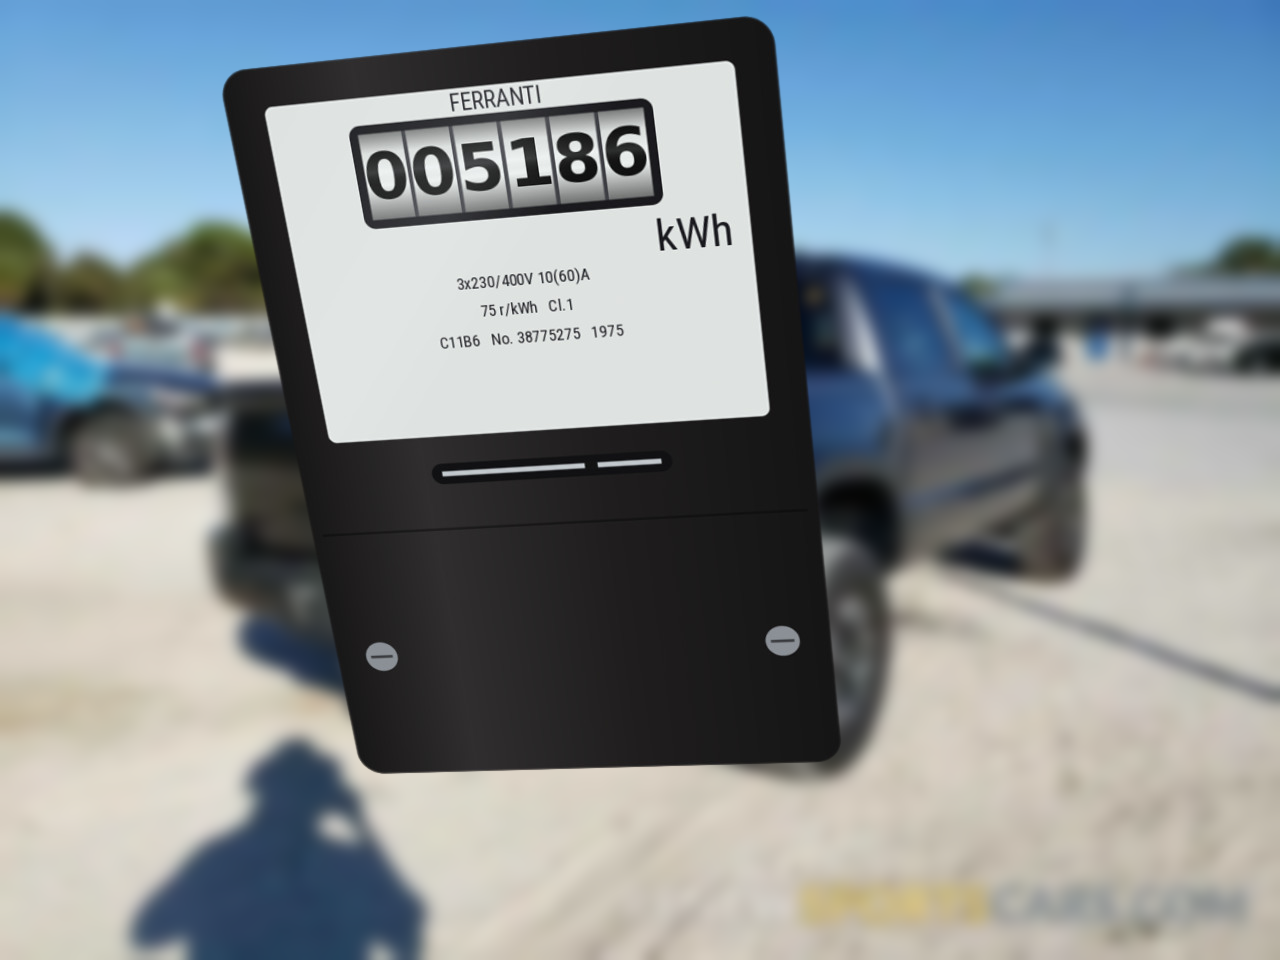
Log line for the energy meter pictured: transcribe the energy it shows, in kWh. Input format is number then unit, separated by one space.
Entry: 5186 kWh
